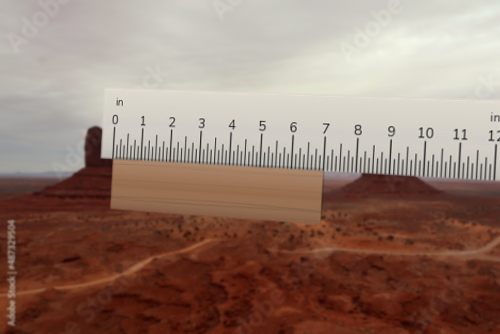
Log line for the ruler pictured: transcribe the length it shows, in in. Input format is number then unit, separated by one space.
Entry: 7 in
